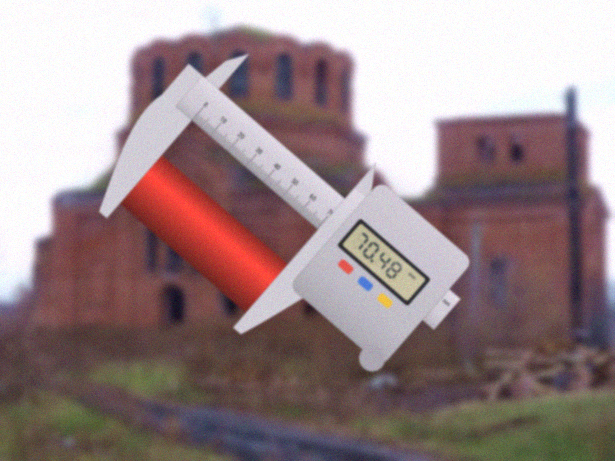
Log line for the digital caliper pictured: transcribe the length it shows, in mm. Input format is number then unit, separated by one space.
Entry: 70.48 mm
